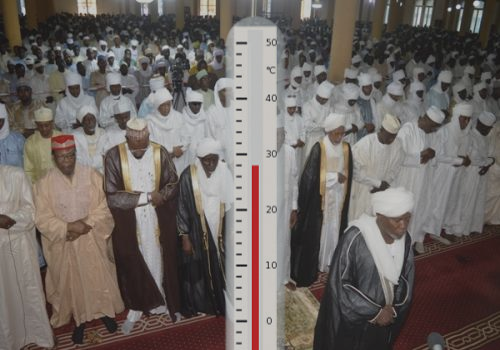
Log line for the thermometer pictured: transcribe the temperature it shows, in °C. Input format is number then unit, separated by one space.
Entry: 28 °C
